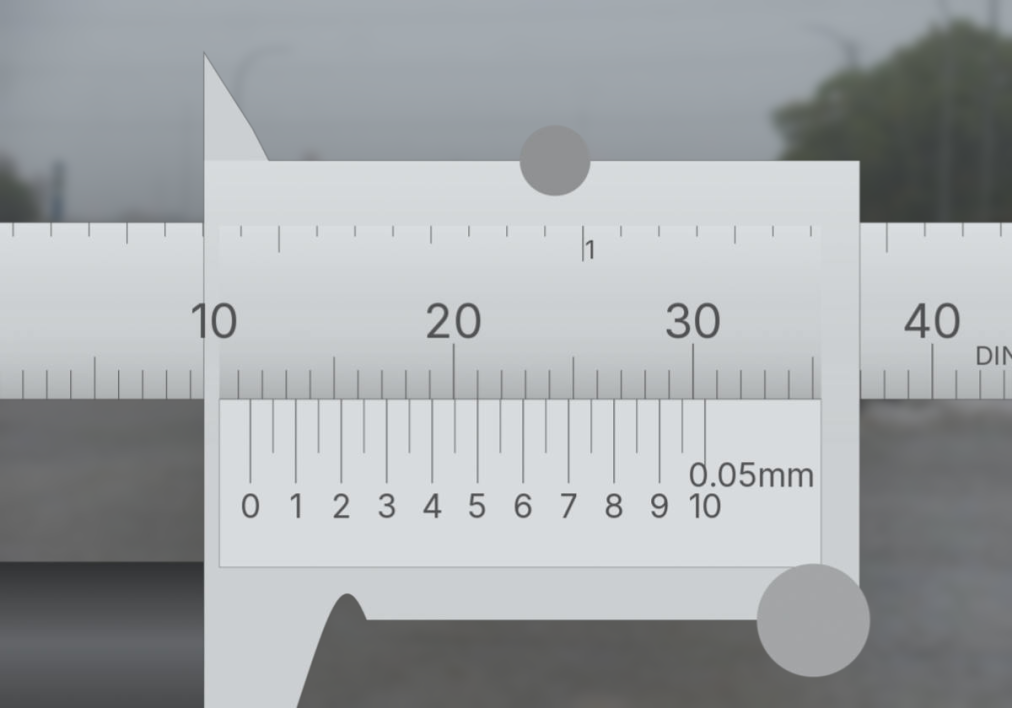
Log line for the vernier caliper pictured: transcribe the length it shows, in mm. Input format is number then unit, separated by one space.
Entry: 11.50 mm
